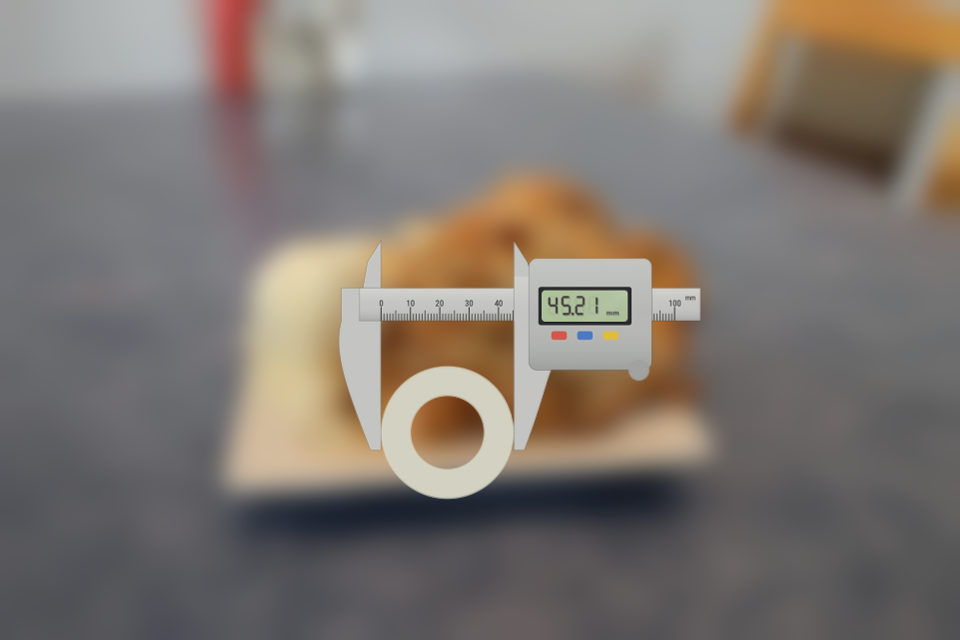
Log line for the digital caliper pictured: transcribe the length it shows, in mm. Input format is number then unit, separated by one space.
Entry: 45.21 mm
